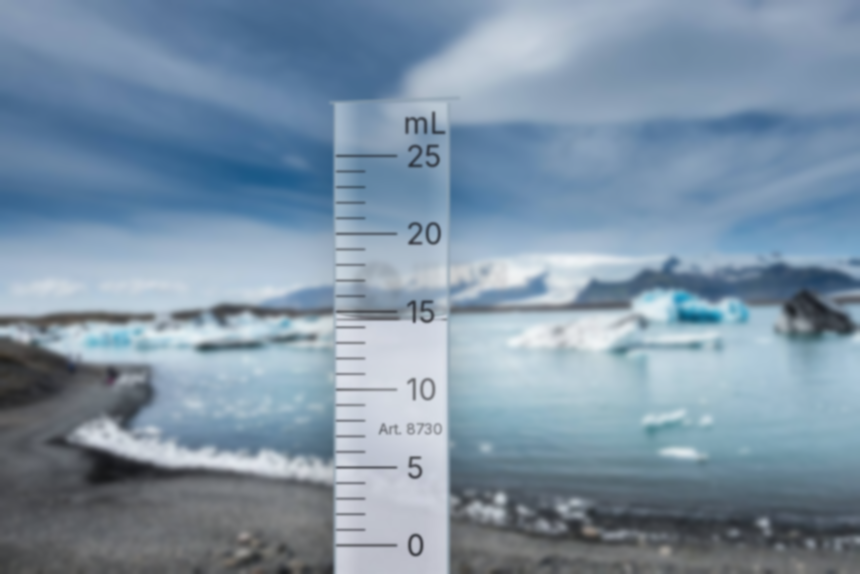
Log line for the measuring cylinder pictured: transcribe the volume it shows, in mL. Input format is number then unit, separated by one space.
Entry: 14.5 mL
